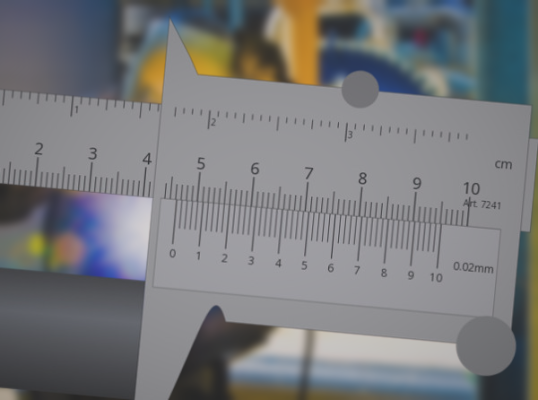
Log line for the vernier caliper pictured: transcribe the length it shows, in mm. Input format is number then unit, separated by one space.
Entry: 46.2 mm
